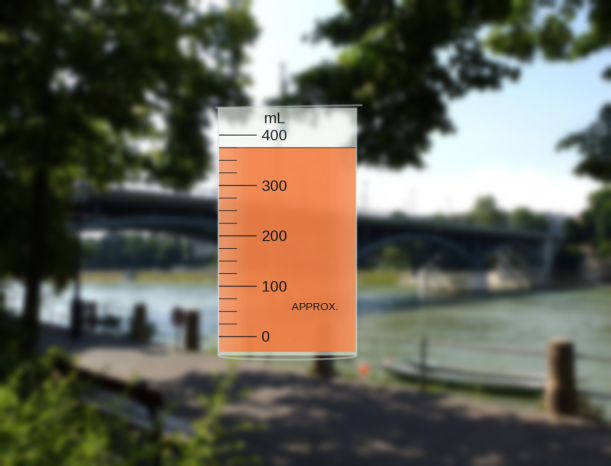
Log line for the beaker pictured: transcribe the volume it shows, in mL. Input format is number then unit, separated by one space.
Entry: 375 mL
